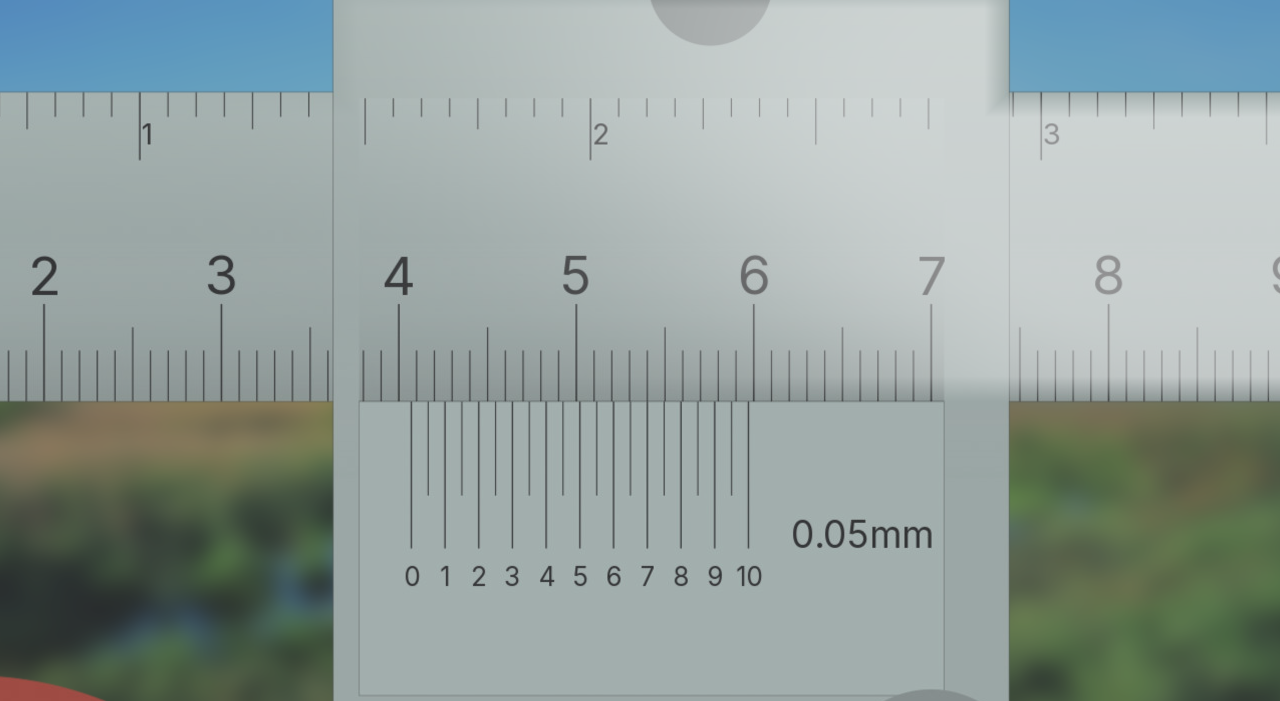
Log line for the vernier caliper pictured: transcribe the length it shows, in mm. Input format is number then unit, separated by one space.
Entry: 40.7 mm
